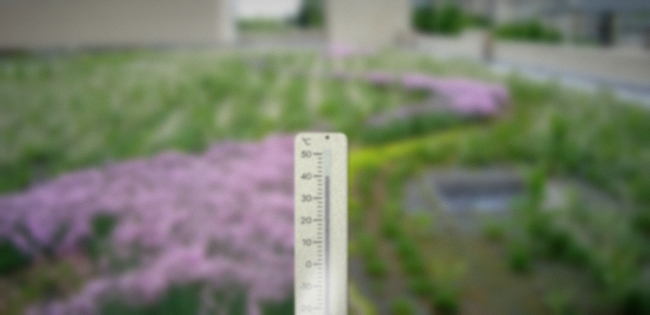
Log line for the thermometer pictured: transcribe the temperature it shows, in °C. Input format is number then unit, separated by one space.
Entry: 40 °C
